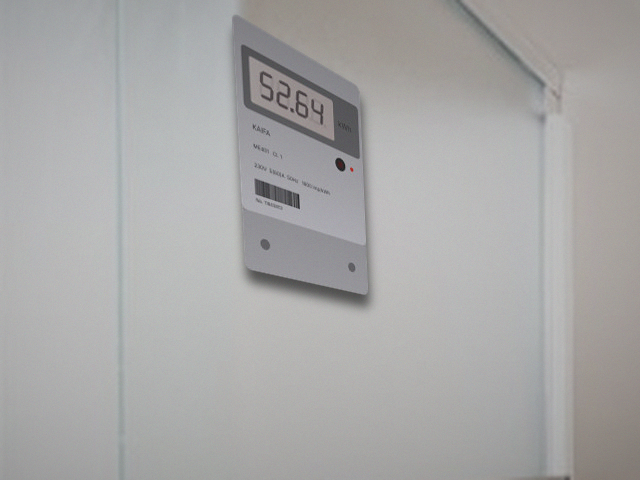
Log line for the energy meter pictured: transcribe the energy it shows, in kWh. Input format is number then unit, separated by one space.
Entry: 52.64 kWh
